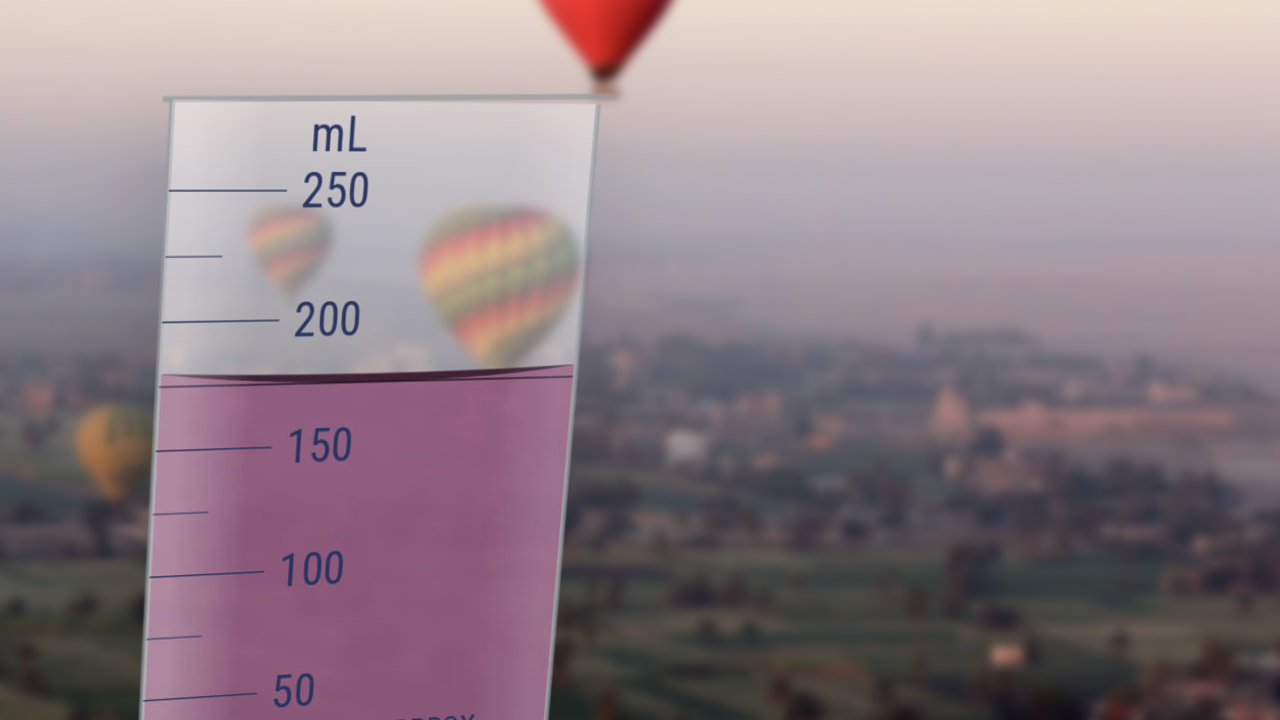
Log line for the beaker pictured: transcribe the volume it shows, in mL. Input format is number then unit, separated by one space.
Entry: 175 mL
